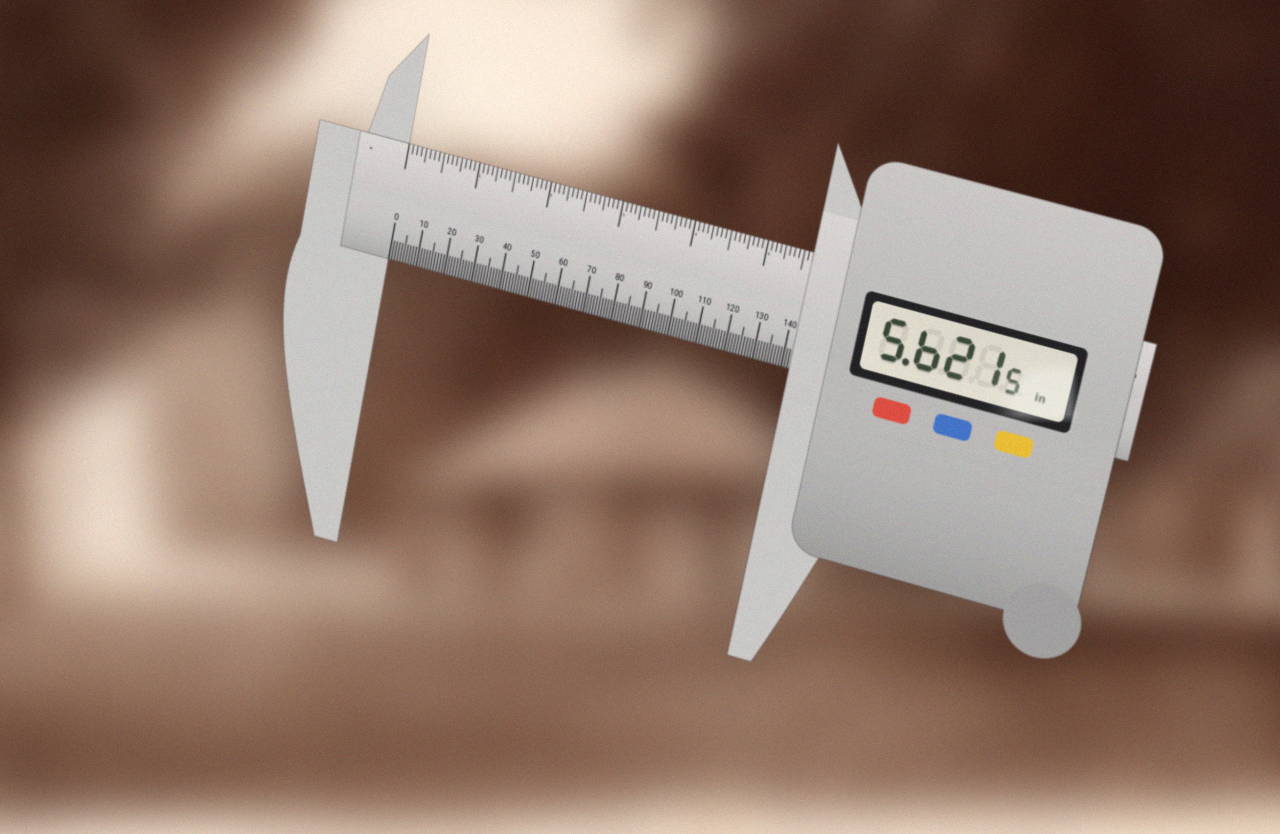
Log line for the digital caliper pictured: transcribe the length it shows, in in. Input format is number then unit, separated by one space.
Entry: 5.6215 in
